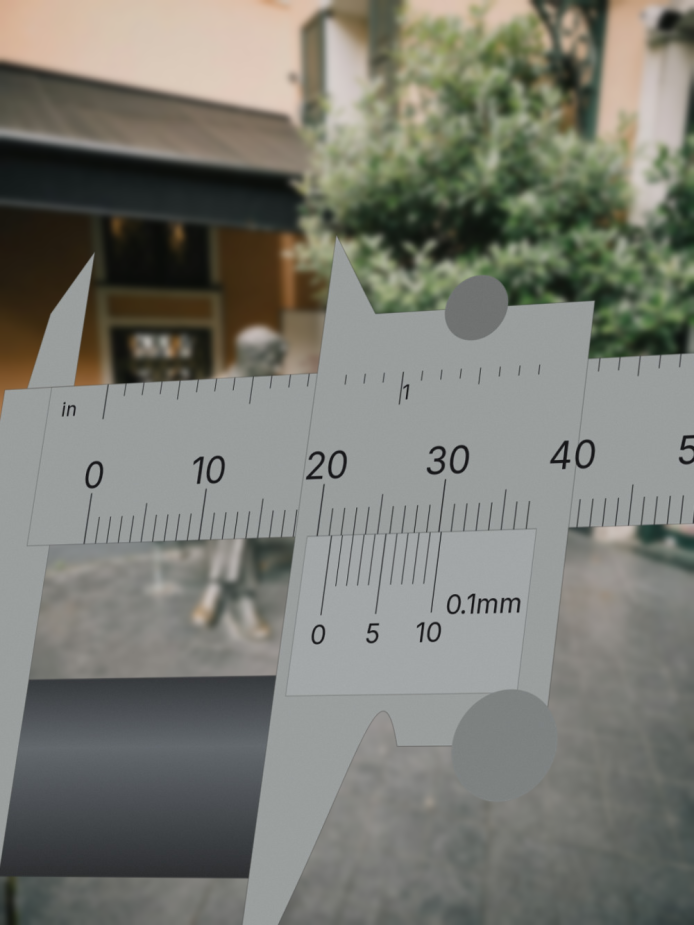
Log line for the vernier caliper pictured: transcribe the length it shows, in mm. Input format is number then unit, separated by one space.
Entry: 21.2 mm
